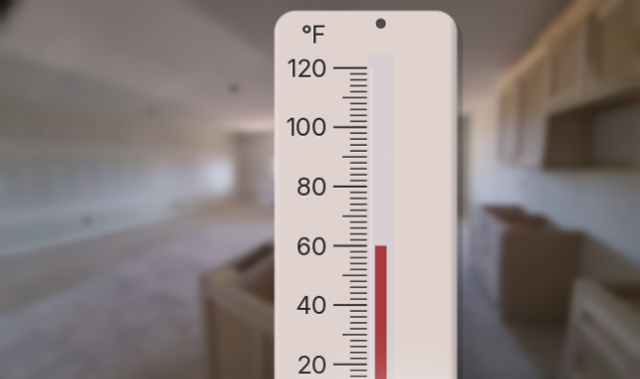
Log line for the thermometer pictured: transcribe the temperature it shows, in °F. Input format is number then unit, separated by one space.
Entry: 60 °F
